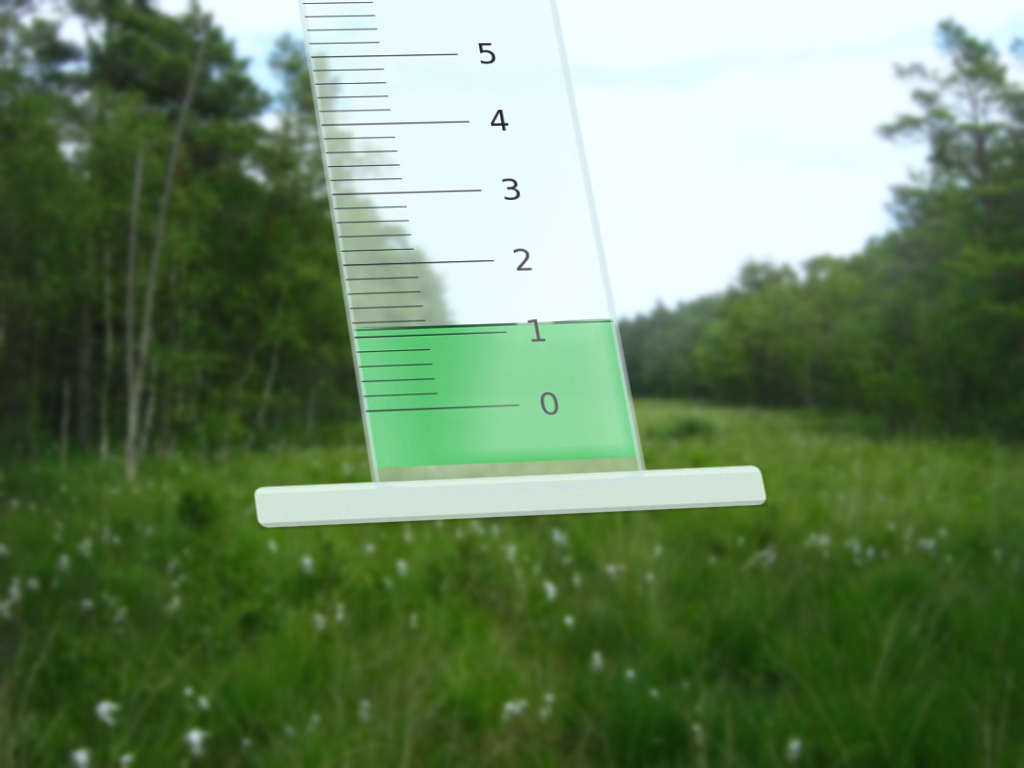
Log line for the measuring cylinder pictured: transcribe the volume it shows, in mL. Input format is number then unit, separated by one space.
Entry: 1.1 mL
